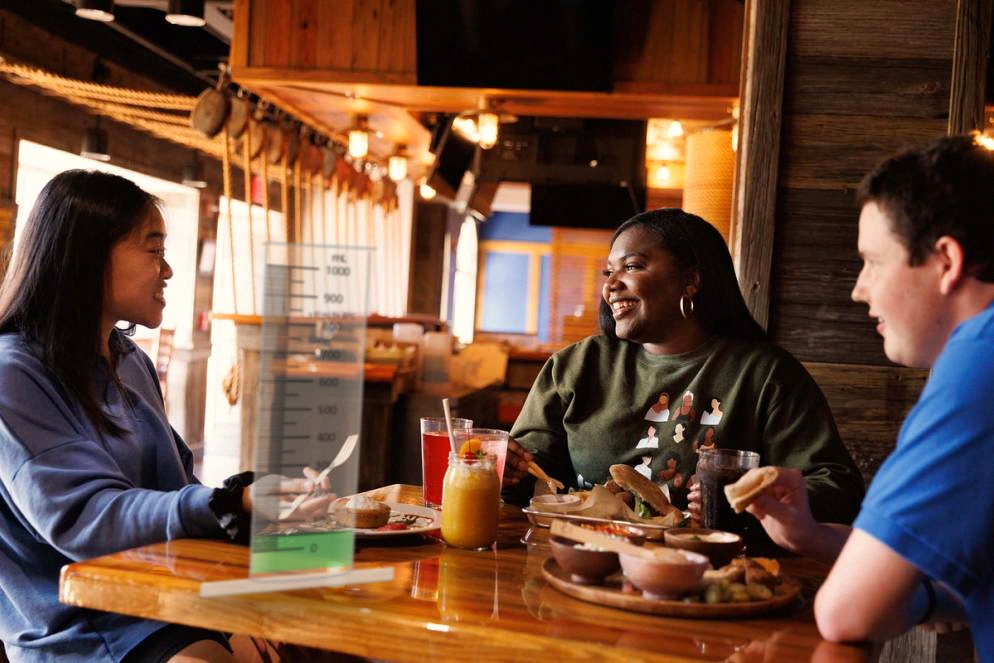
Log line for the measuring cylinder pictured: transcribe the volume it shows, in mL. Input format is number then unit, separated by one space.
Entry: 50 mL
